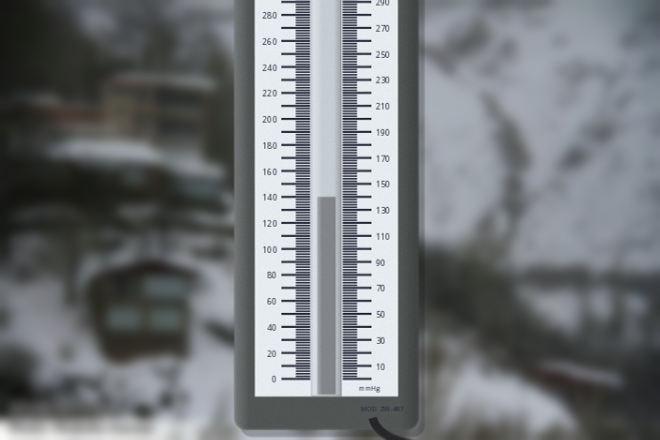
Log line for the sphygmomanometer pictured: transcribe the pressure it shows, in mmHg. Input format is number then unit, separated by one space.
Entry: 140 mmHg
